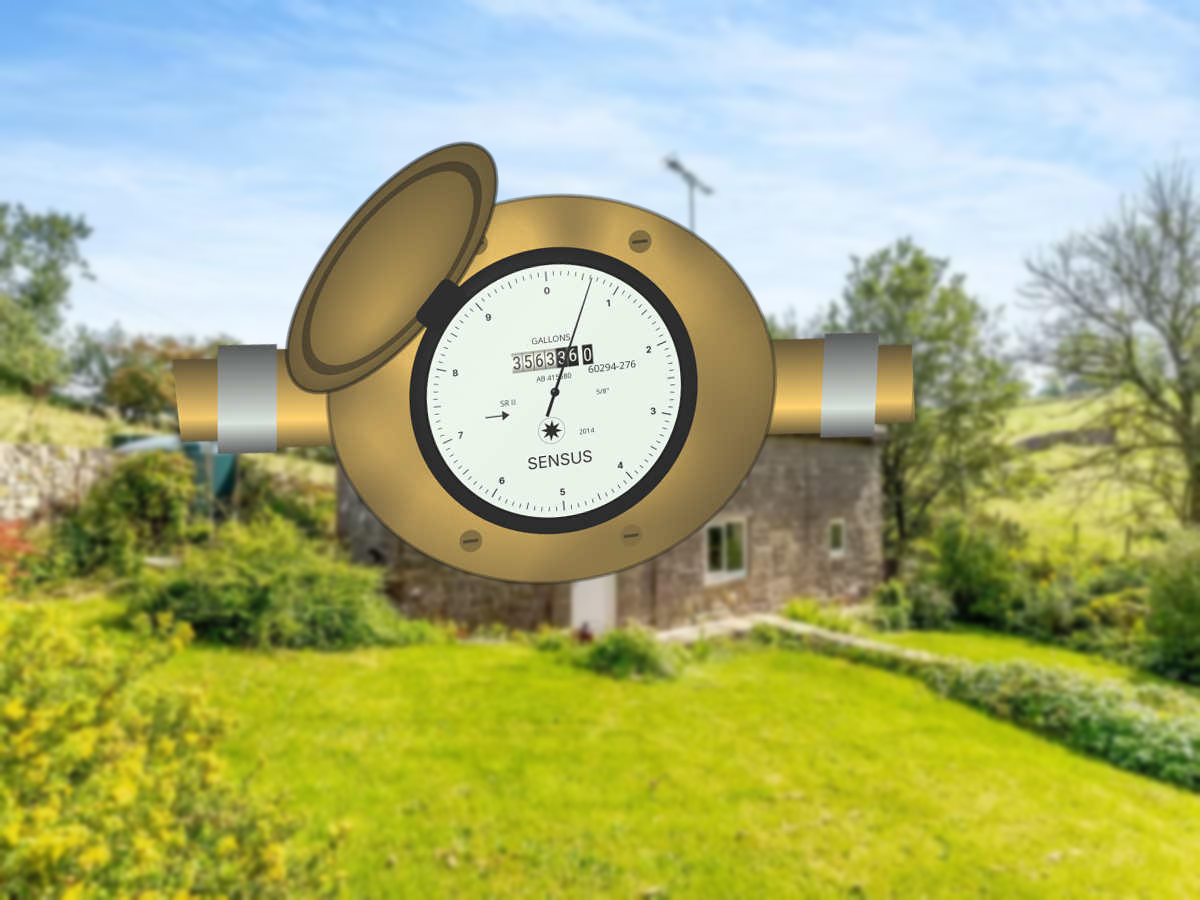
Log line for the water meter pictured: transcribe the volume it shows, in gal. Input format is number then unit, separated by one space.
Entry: 3563360.6 gal
